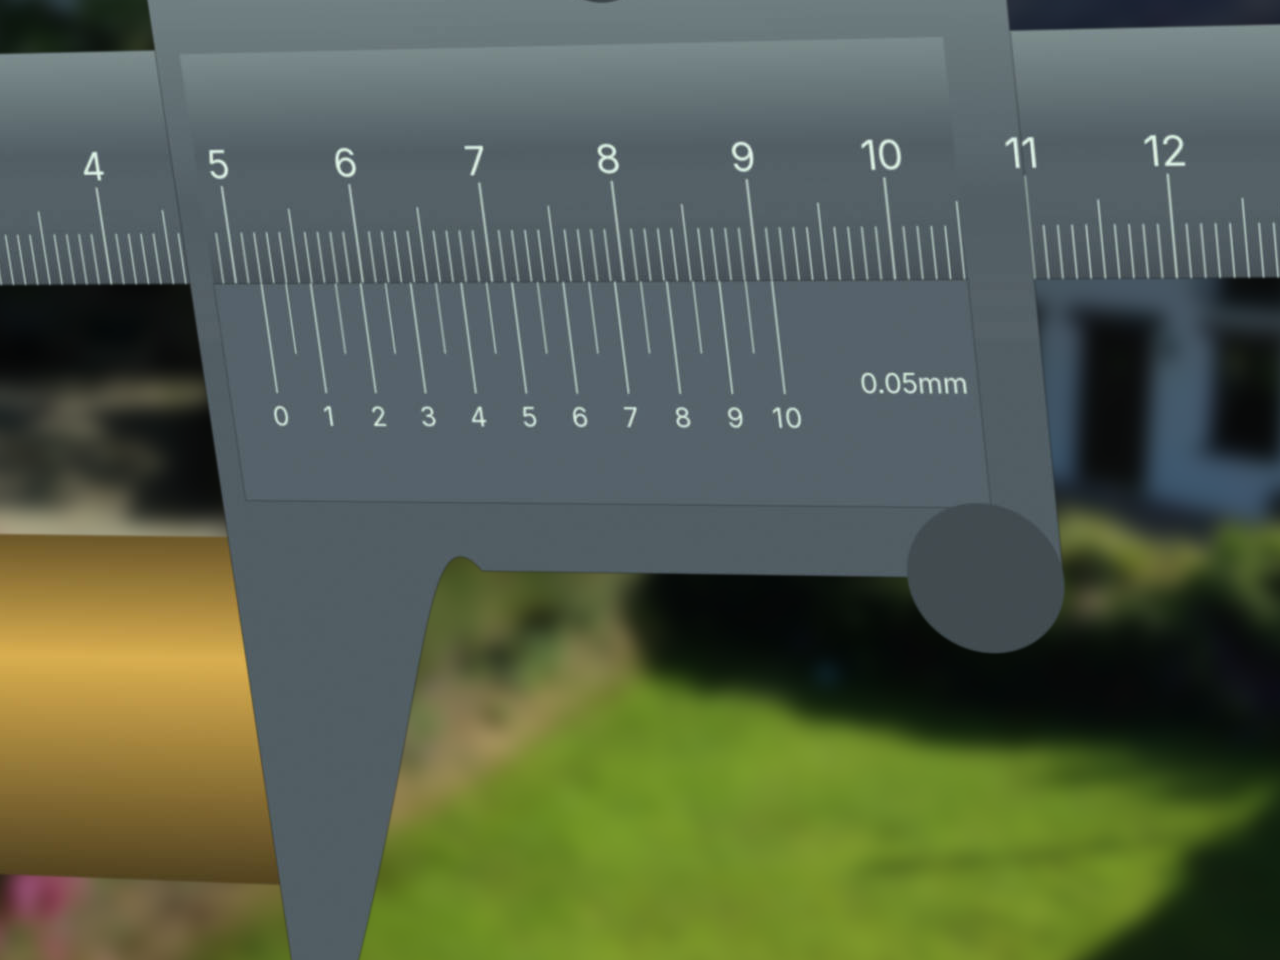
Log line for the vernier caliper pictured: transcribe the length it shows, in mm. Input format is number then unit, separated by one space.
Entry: 52.0 mm
